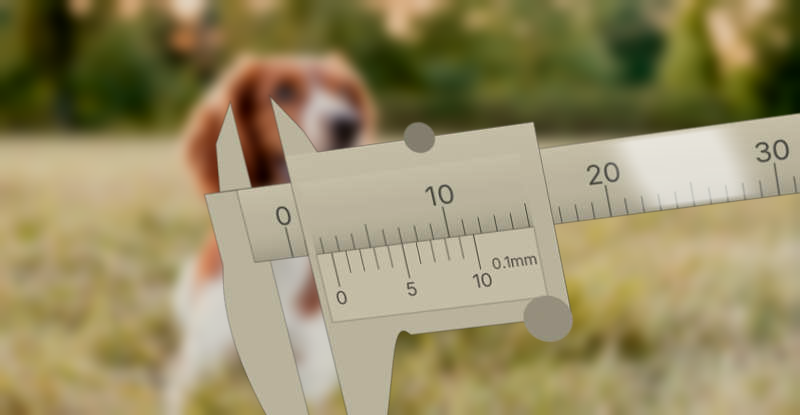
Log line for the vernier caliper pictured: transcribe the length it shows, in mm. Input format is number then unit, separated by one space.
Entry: 2.5 mm
